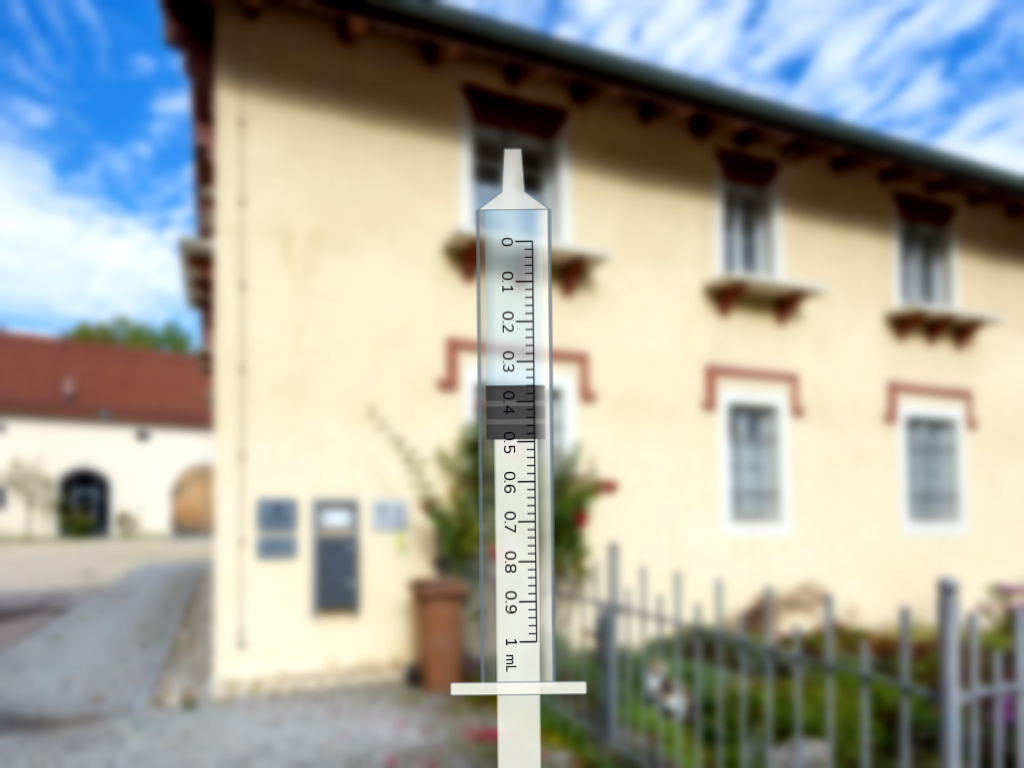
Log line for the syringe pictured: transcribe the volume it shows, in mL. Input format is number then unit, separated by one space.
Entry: 0.36 mL
